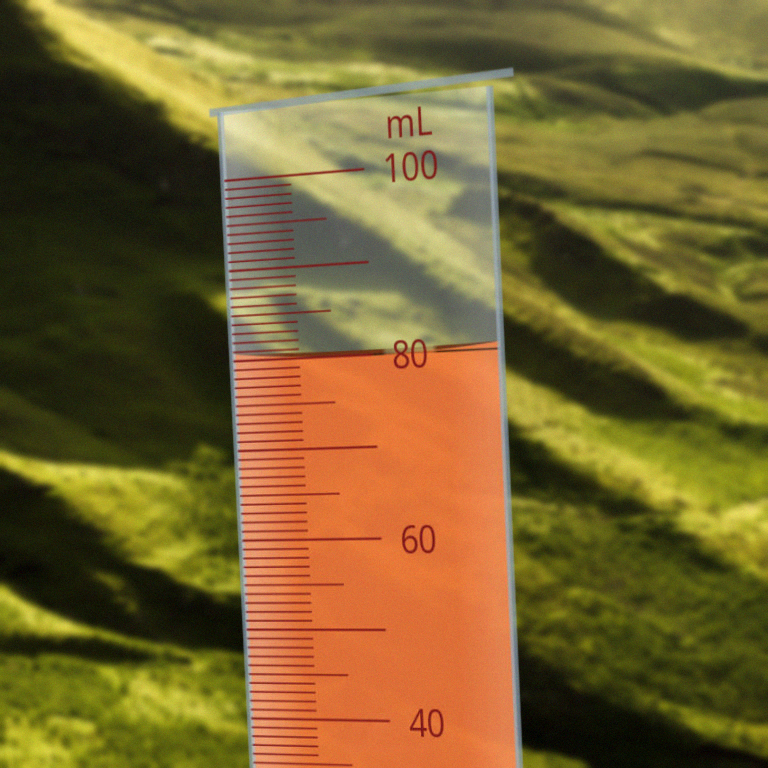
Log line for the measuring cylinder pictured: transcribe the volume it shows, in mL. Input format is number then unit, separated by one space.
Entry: 80 mL
